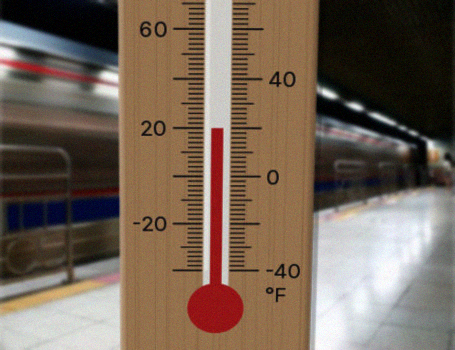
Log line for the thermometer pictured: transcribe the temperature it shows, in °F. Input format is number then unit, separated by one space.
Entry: 20 °F
